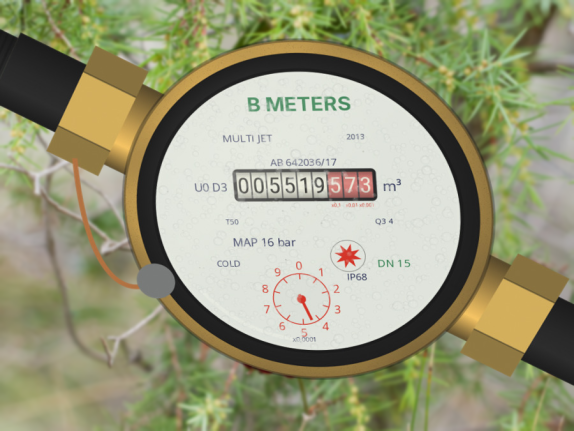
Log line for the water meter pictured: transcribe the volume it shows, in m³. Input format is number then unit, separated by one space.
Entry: 5519.5734 m³
